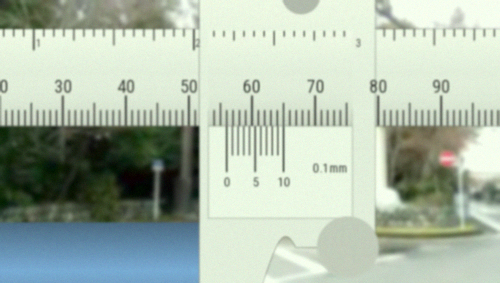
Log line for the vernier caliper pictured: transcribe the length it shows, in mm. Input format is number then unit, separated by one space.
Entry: 56.0 mm
